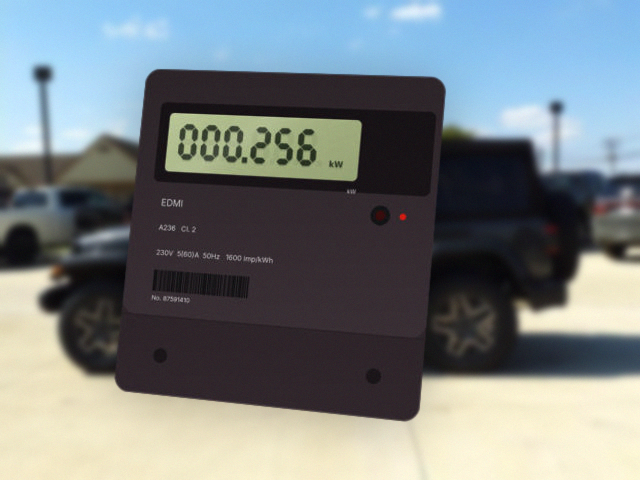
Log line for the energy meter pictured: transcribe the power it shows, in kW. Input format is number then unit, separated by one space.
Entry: 0.256 kW
